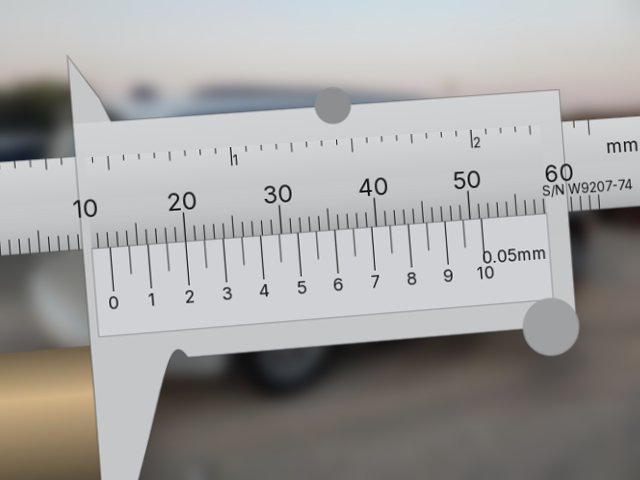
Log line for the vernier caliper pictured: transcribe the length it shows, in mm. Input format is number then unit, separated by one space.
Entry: 12.2 mm
